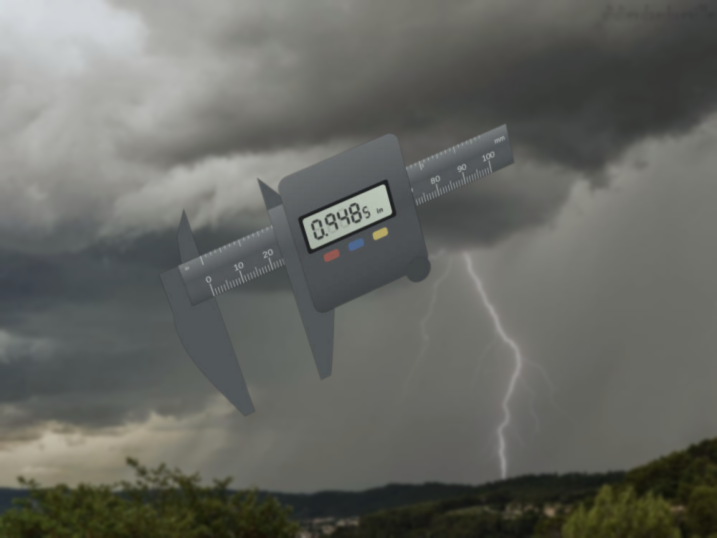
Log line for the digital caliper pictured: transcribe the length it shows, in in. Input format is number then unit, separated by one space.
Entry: 0.9485 in
